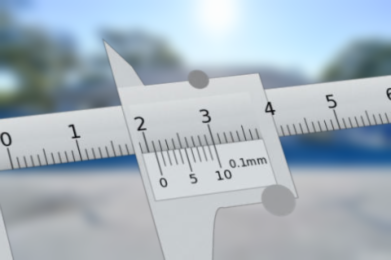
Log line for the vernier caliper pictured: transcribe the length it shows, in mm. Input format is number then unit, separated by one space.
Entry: 21.0 mm
